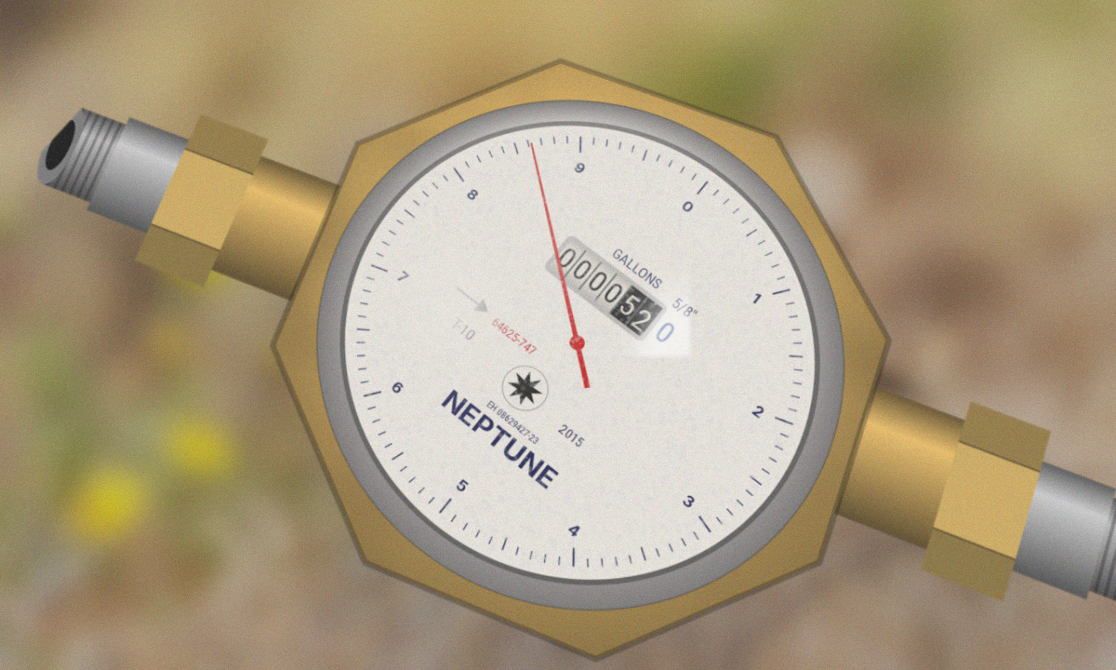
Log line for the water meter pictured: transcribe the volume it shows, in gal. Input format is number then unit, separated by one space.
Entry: 518.6 gal
